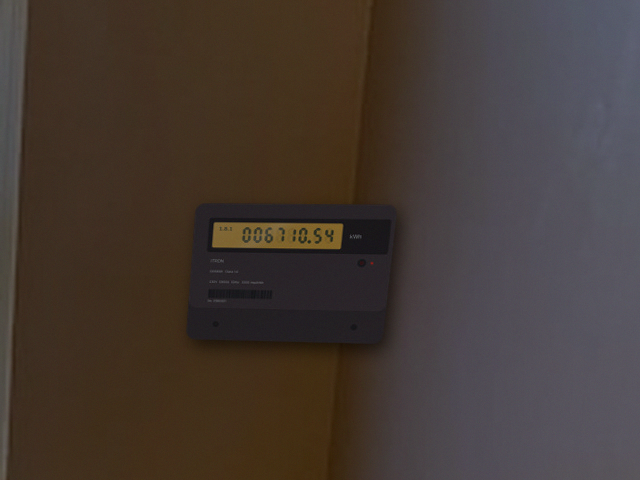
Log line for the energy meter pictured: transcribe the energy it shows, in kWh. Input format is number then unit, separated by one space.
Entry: 6710.54 kWh
